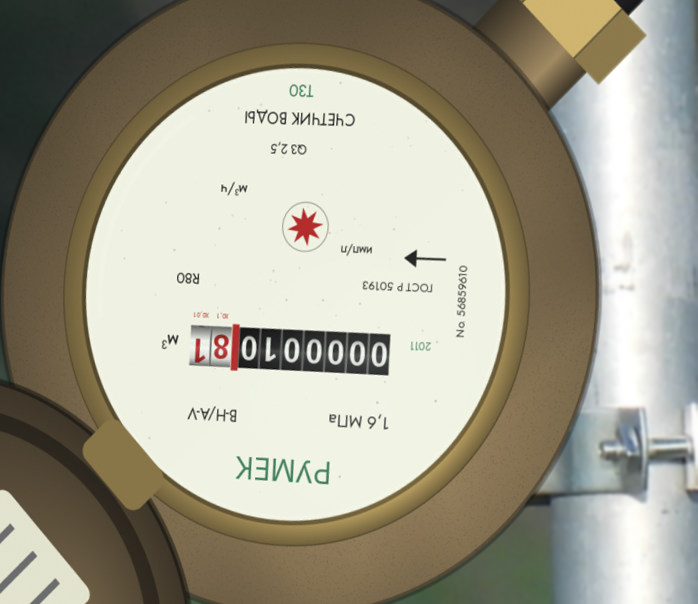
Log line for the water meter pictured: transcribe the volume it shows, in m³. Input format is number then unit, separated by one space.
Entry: 10.81 m³
